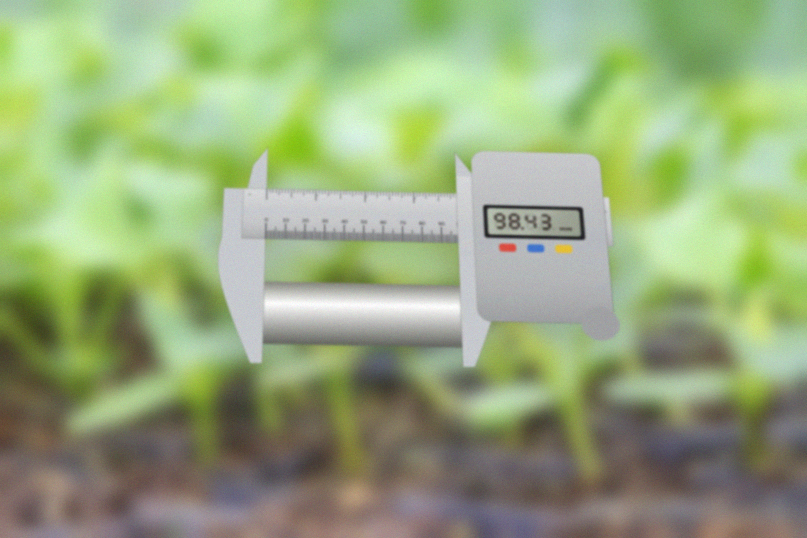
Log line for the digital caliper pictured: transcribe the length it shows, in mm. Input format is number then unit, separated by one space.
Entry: 98.43 mm
